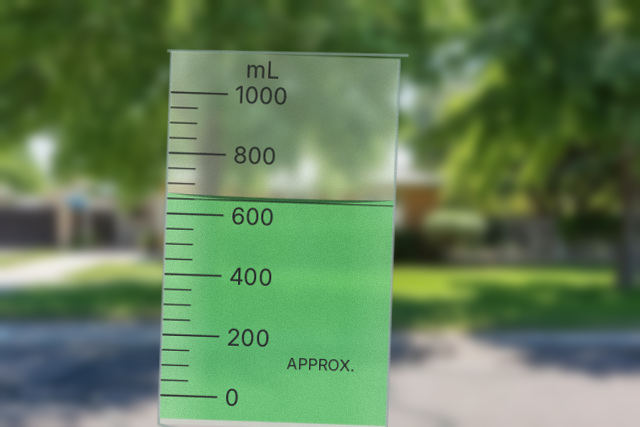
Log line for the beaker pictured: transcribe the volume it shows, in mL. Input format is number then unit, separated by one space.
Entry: 650 mL
